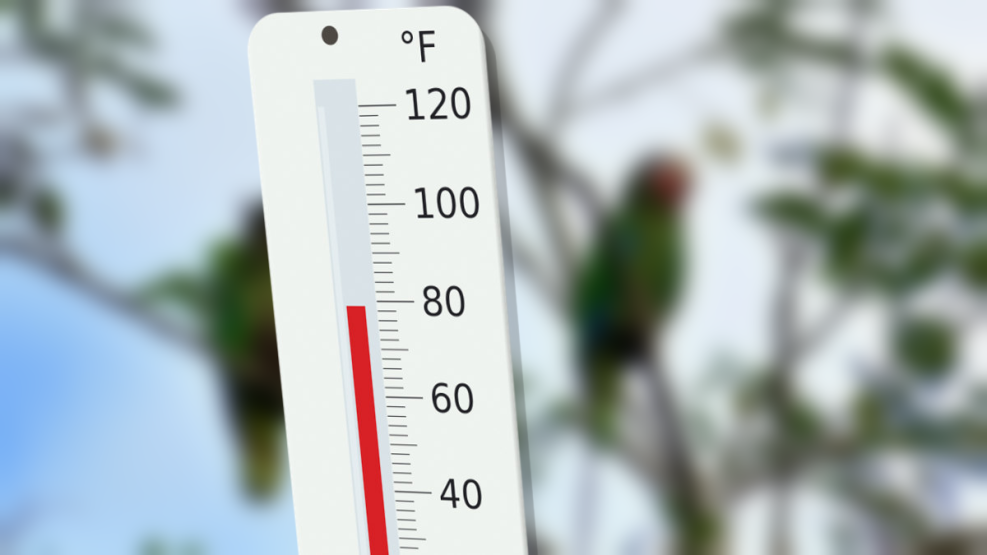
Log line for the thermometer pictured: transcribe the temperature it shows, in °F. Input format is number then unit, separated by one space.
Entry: 79 °F
